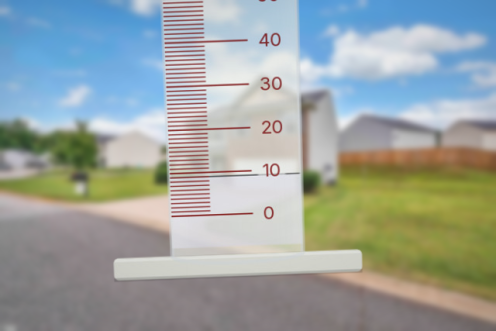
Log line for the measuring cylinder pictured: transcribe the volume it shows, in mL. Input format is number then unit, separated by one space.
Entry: 9 mL
